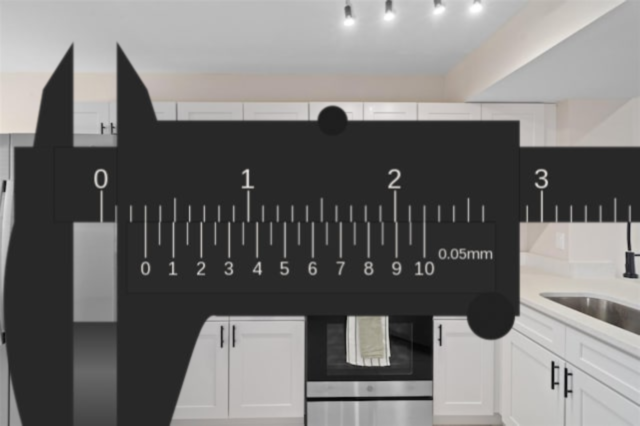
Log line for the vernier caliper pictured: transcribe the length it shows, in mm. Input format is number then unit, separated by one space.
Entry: 3.0 mm
